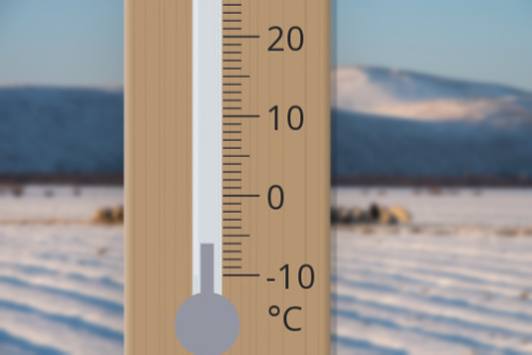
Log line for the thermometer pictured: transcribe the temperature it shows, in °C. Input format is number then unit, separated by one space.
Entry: -6 °C
